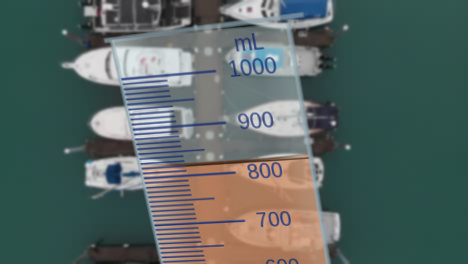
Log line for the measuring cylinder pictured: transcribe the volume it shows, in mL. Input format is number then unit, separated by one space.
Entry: 820 mL
